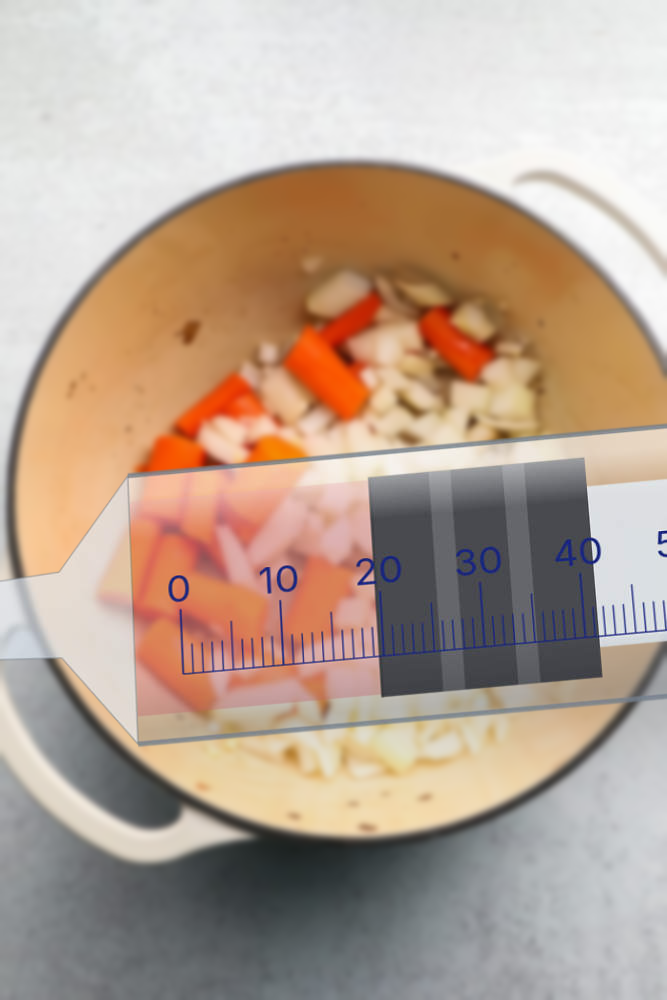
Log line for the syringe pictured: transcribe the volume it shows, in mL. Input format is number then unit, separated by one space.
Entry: 19.5 mL
